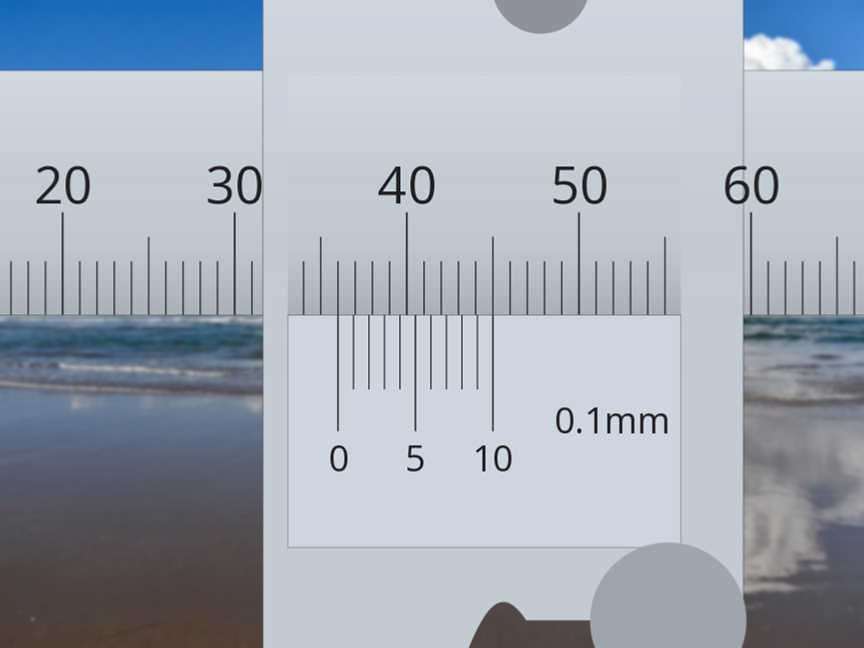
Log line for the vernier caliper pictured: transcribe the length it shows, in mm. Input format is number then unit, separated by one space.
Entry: 36.0 mm
